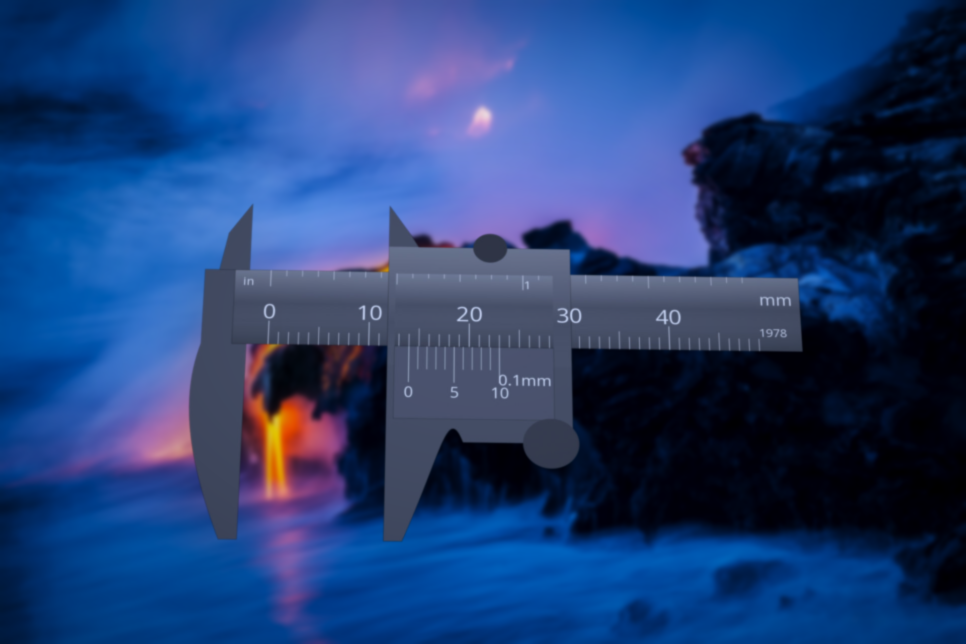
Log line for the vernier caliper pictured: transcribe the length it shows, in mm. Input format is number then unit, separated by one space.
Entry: 14.0 mm
